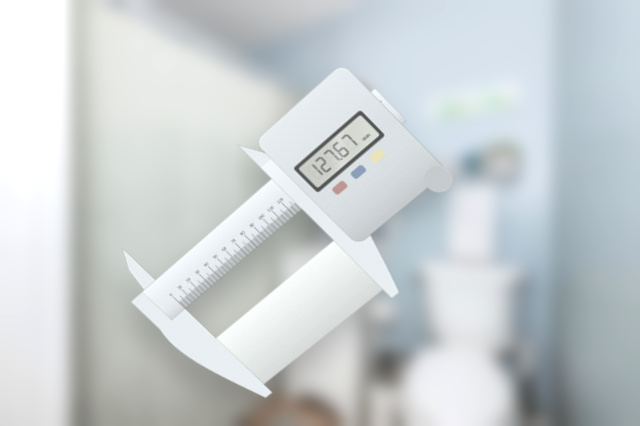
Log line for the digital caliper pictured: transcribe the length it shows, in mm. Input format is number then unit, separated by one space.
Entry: 127.67 mm
